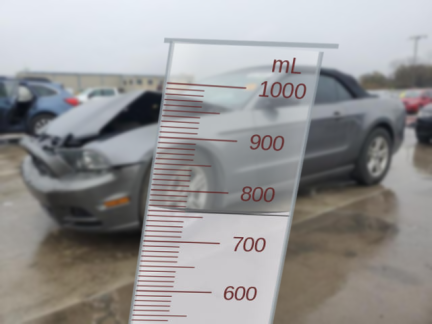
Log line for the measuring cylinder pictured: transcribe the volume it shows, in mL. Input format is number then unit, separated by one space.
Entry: 760 mL
